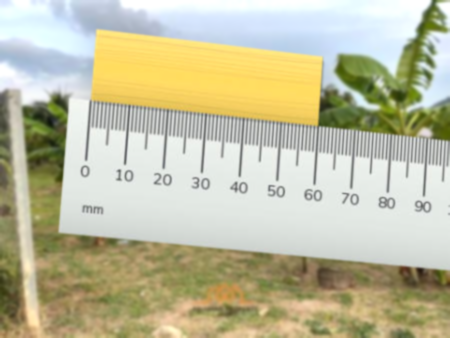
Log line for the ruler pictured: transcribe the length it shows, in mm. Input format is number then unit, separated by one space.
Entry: 60 mm
